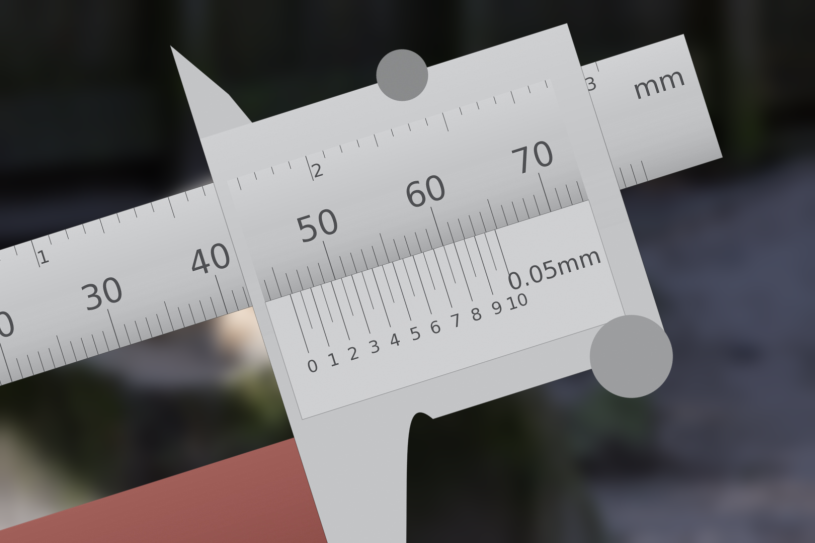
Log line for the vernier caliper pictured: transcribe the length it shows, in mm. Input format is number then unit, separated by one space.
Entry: 45.8 mm
